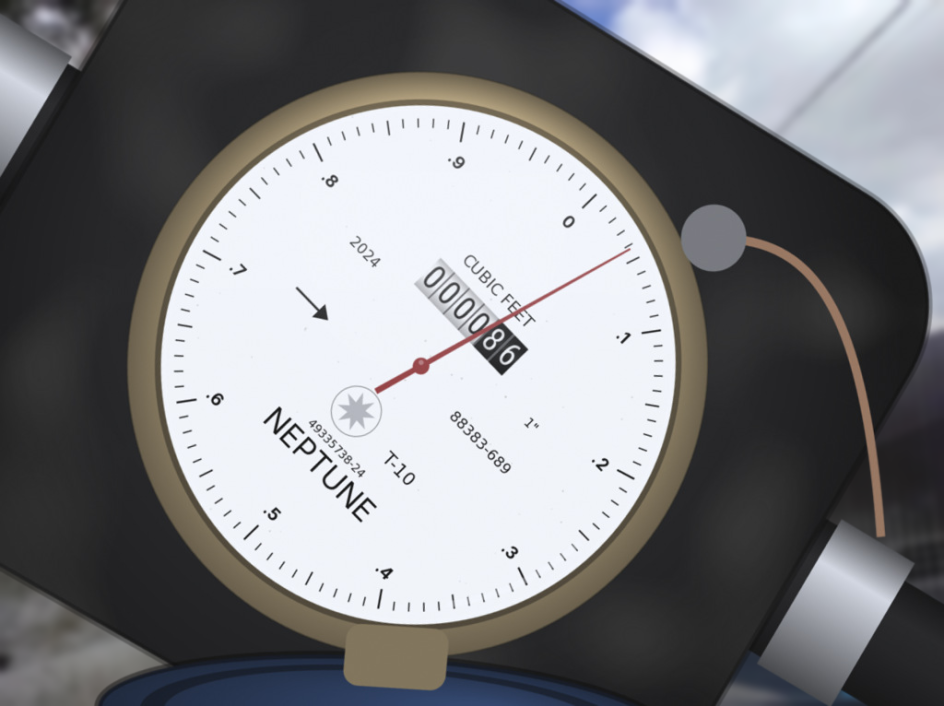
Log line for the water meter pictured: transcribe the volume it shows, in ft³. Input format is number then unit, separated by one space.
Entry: 86.04 ft³
